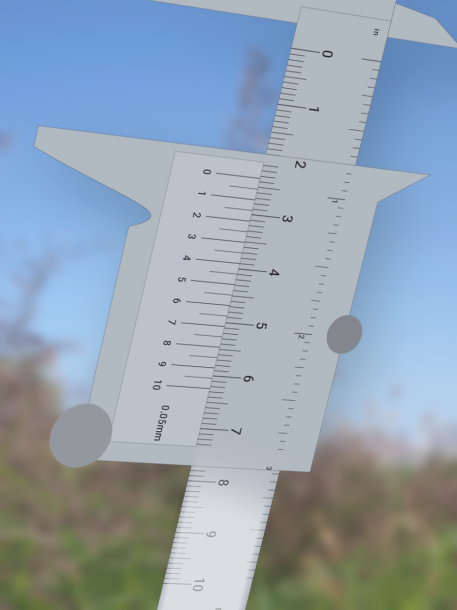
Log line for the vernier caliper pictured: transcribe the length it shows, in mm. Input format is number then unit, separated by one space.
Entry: 23.4 mm
